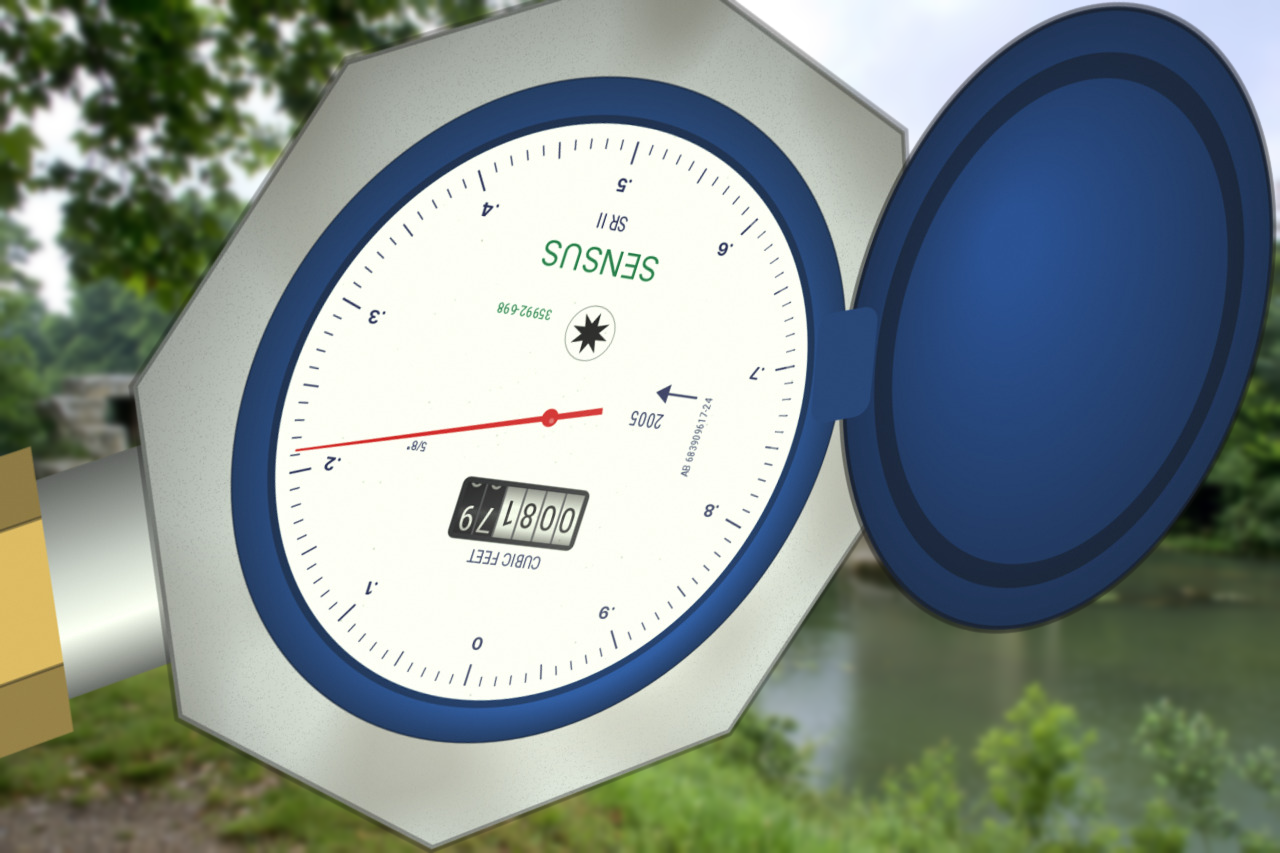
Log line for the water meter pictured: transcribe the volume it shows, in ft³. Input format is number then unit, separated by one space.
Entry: 8179.21 ft³
